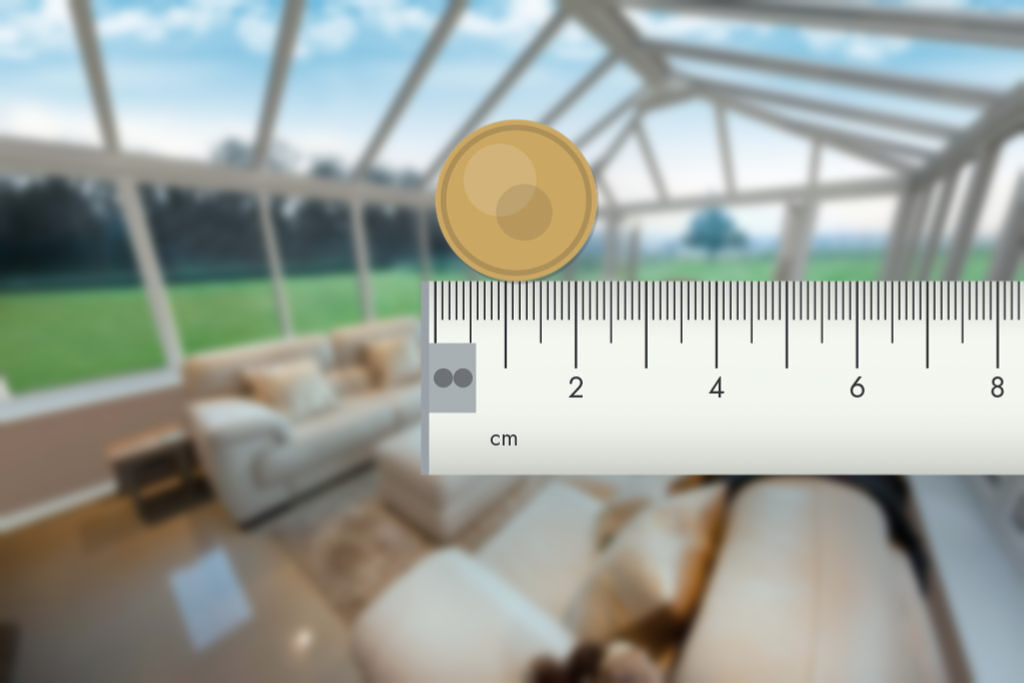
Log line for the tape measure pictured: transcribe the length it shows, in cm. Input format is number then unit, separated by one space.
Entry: 2.3 cm
